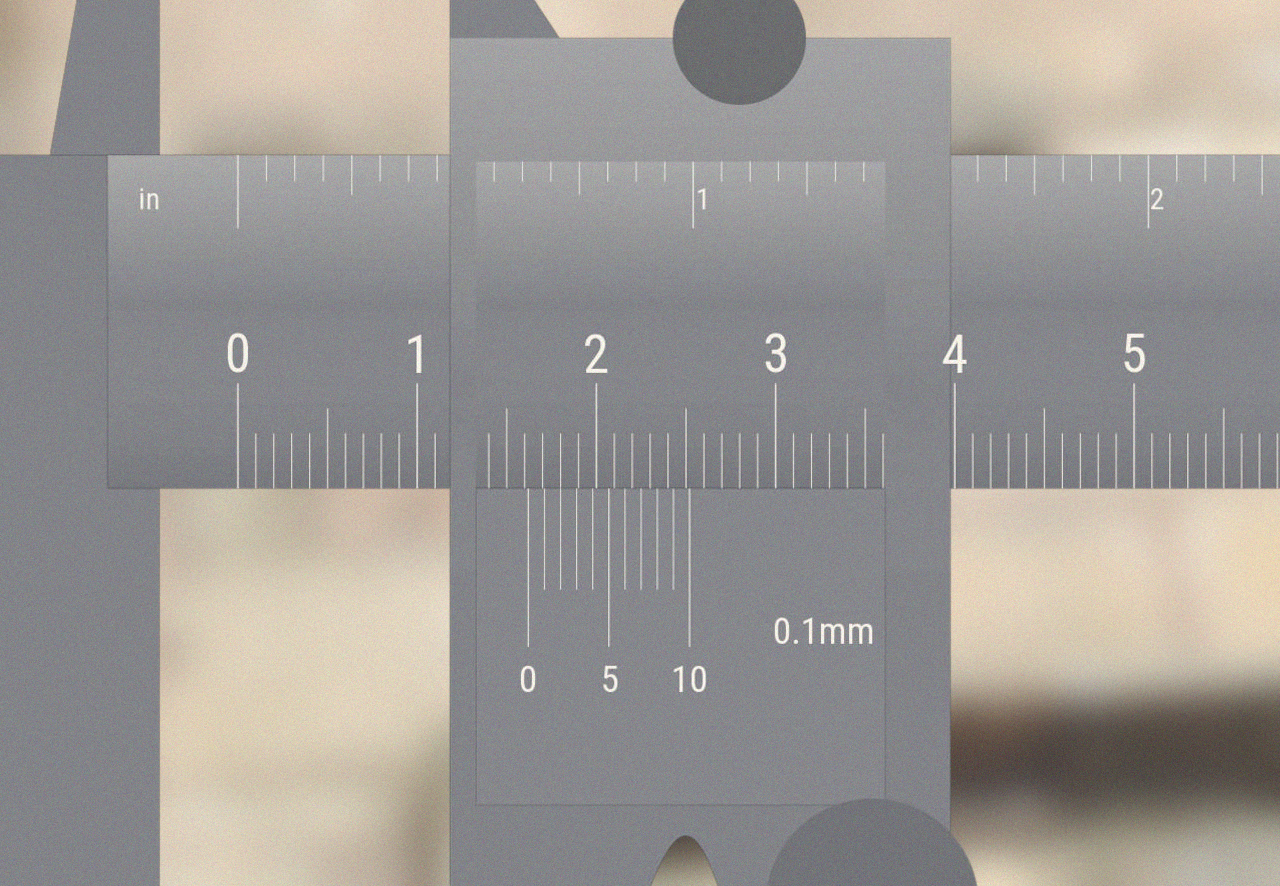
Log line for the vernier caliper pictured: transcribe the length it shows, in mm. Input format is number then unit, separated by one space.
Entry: 16.2 mm
